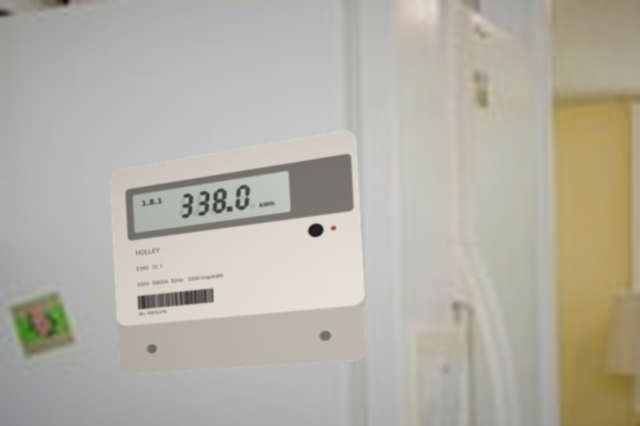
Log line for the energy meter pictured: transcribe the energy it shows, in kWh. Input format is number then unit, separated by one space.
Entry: 338.0 kWh
